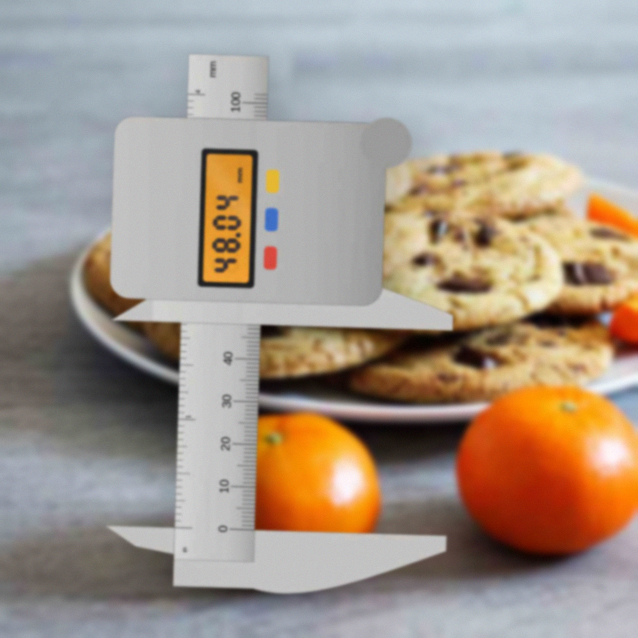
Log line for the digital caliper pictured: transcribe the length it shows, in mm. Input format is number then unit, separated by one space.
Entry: 48.04 mm
